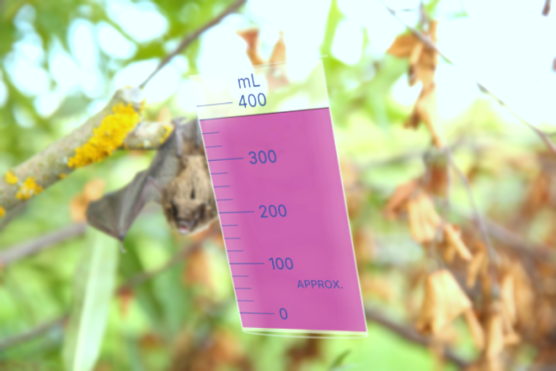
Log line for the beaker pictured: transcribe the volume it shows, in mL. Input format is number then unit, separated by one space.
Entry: 375 mL
